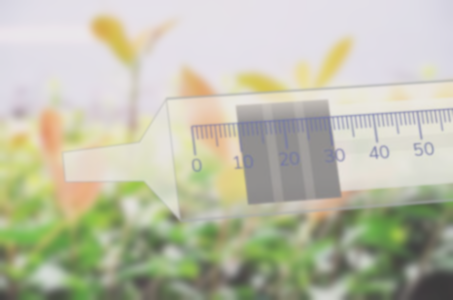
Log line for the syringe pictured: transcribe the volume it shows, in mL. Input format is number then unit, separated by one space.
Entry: 10 mL
